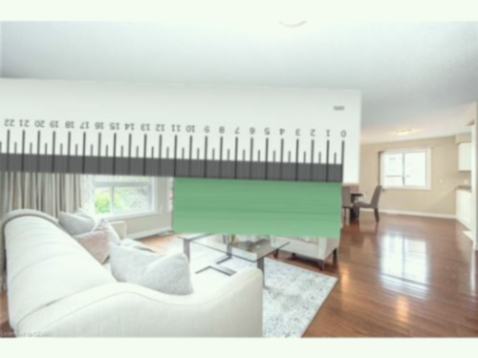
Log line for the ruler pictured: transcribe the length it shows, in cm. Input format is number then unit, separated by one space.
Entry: 11 cm
